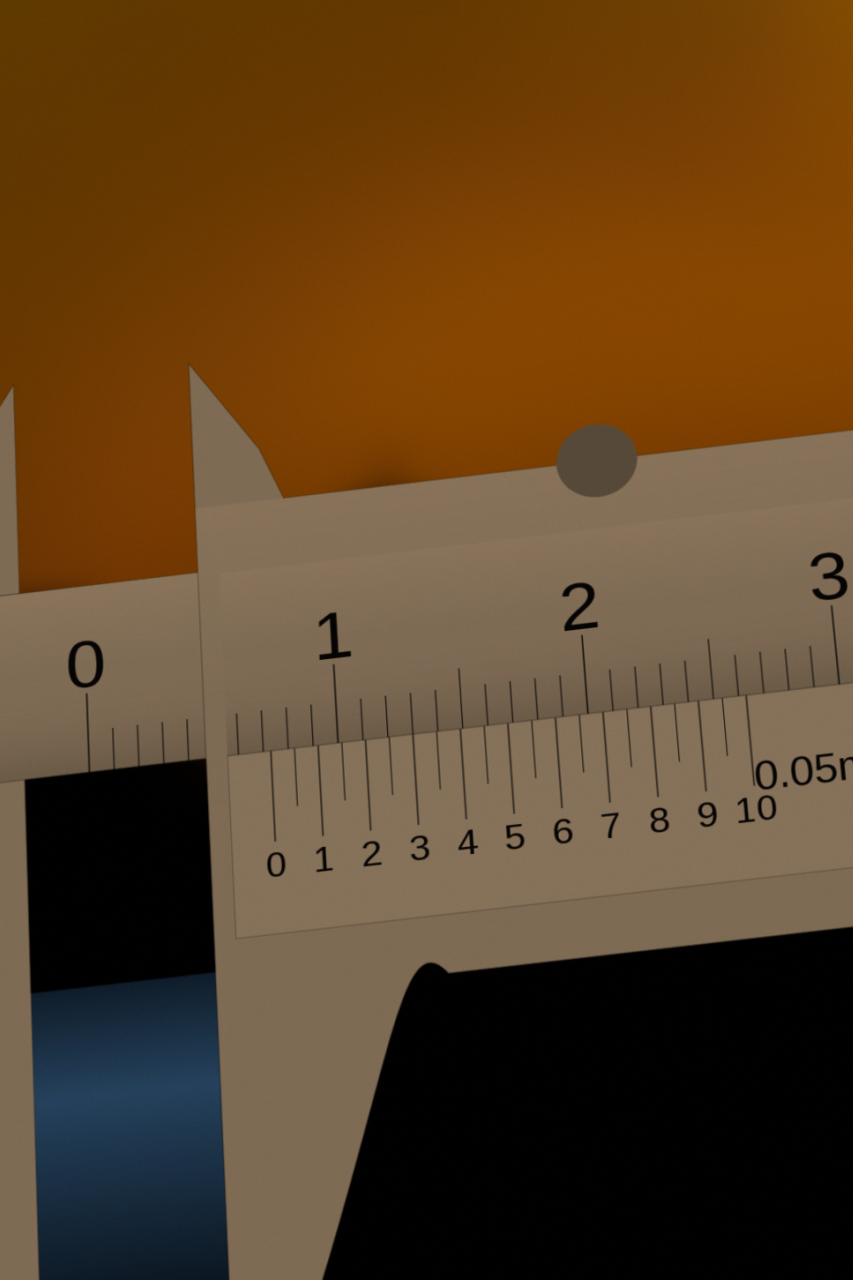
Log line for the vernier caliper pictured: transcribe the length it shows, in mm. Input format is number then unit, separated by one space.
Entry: 7.30 mm
